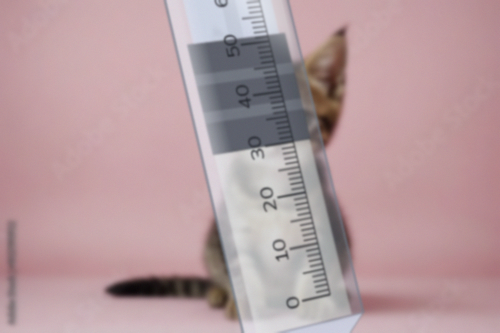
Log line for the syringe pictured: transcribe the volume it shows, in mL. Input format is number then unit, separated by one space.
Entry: 30 mL
